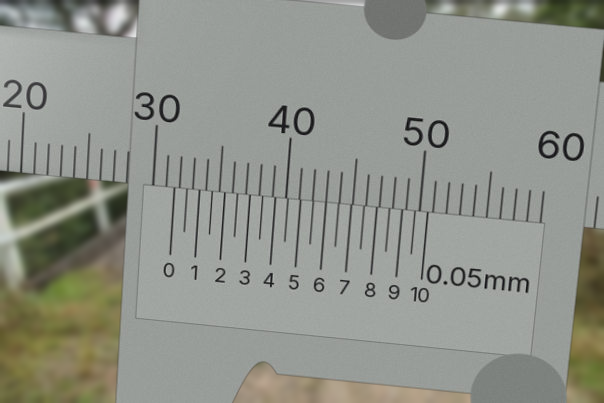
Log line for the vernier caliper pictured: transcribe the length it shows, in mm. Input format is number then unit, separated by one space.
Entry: 31.6 mm
